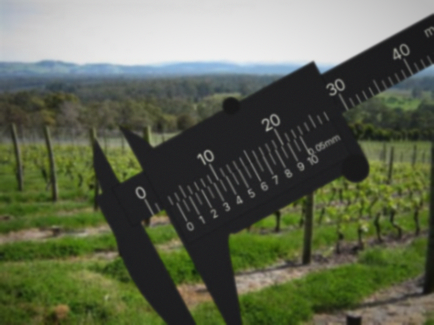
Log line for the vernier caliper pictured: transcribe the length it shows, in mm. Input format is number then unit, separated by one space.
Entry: 3.6 mm
